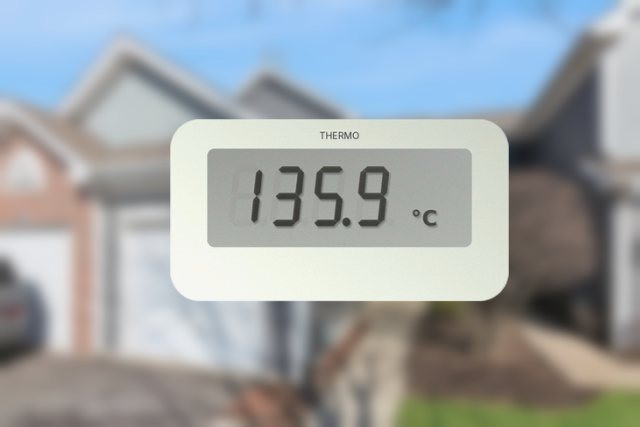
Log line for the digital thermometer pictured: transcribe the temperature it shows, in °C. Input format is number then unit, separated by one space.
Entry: 135.9 °C
